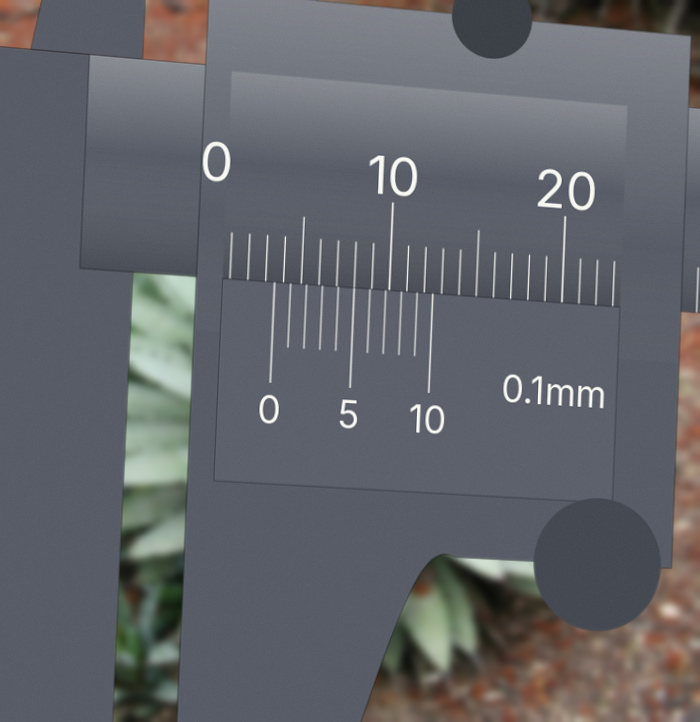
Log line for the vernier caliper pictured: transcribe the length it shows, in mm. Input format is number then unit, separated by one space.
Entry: 3.5 mm
